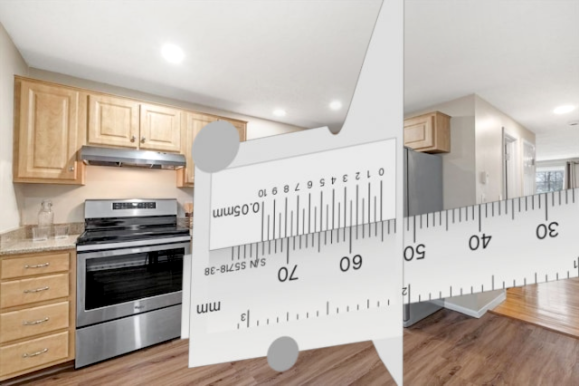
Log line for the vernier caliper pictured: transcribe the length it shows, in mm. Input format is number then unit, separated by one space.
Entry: 55.2 mm
